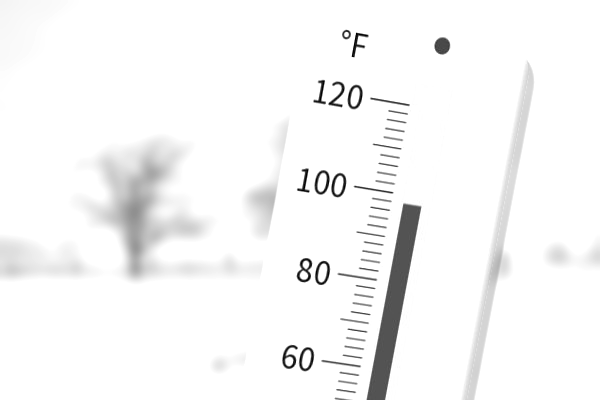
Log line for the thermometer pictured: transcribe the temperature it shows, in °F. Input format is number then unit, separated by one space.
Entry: 98 °F
